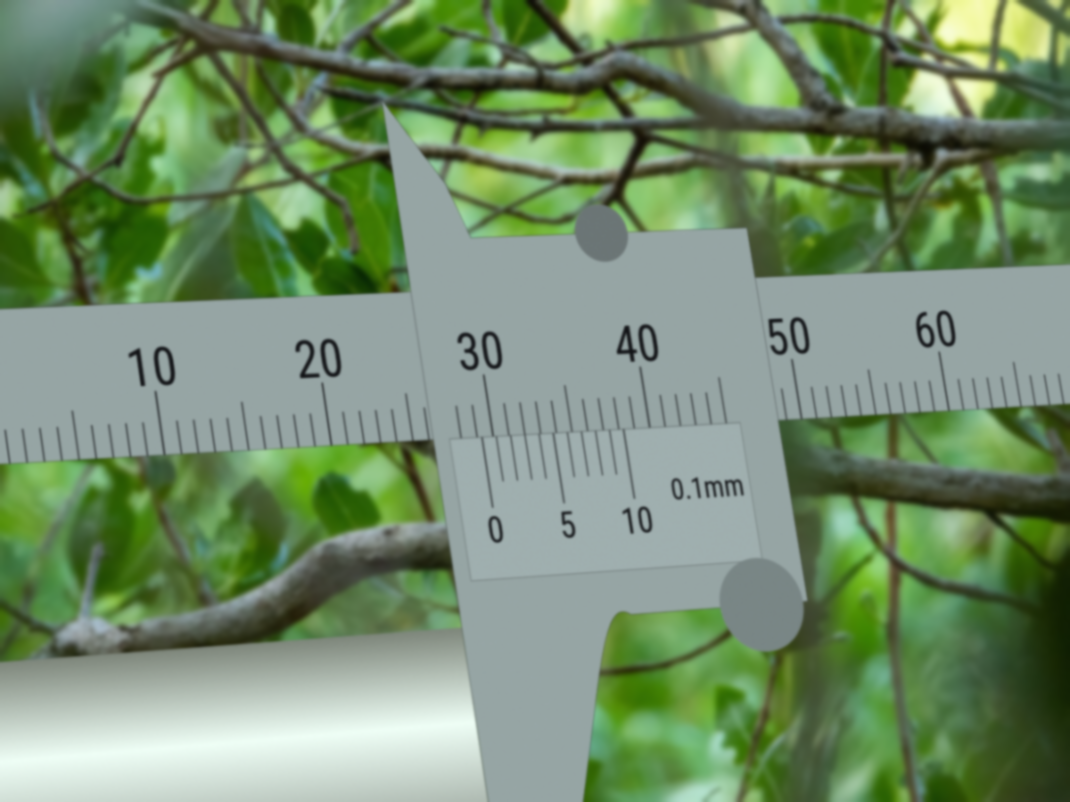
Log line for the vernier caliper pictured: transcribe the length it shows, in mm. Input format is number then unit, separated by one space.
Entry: 29.3 mm
